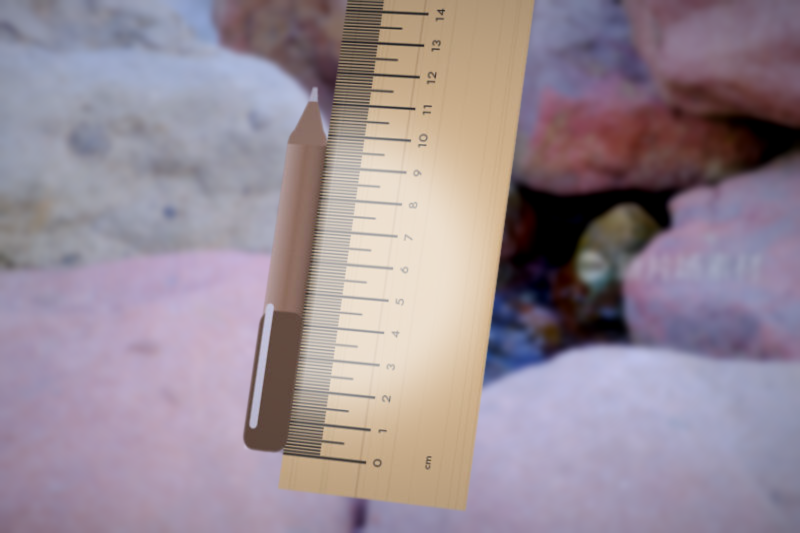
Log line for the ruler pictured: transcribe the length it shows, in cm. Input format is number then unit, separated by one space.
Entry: 11.5 cm
